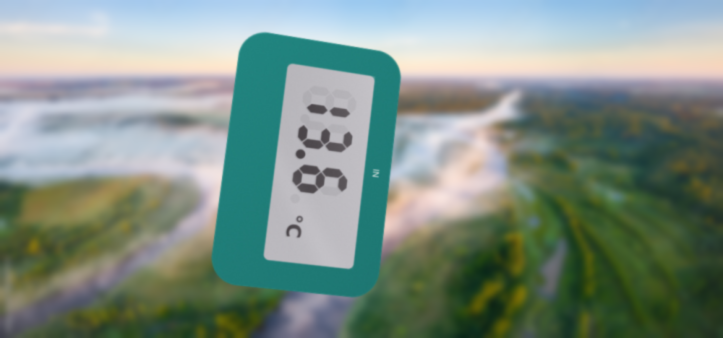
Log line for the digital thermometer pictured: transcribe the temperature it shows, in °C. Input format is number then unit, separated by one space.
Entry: 13.6 °C
